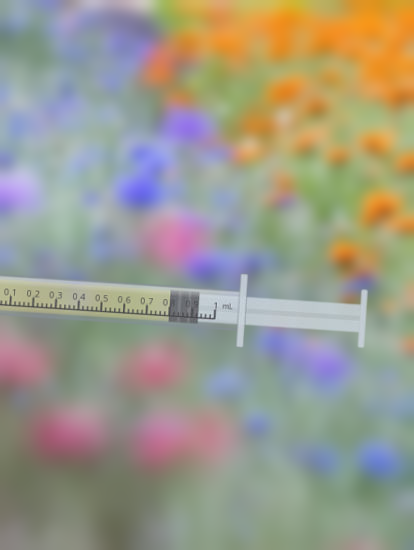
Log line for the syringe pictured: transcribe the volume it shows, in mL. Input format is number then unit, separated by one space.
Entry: 0.8 mL
